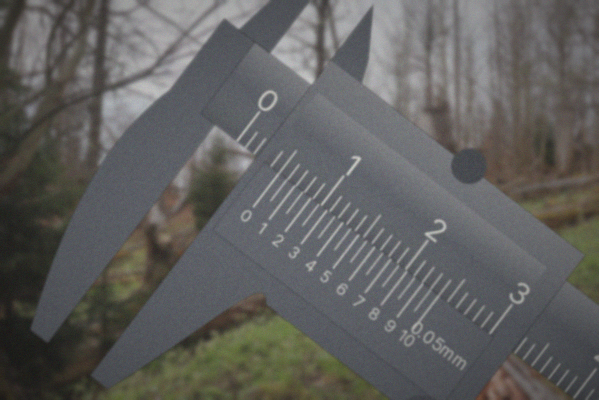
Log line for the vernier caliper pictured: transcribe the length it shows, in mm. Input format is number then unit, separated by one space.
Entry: 5.0 mm
